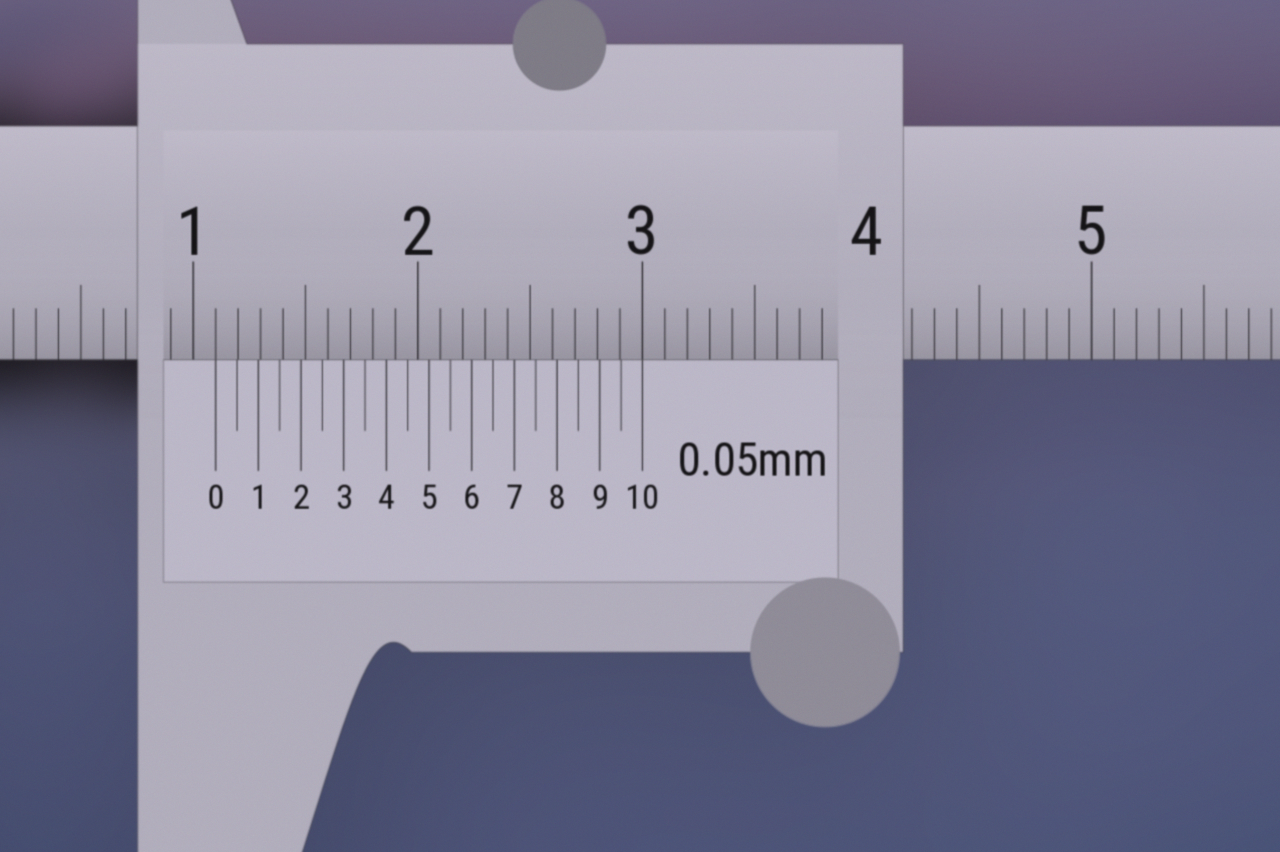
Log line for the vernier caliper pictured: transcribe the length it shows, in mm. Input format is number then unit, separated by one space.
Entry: 11.0 mm
